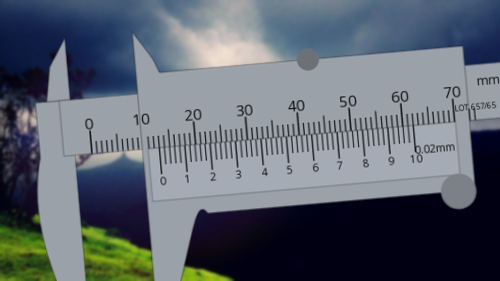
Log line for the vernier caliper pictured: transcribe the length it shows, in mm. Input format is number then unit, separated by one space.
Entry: 13.0 mm
